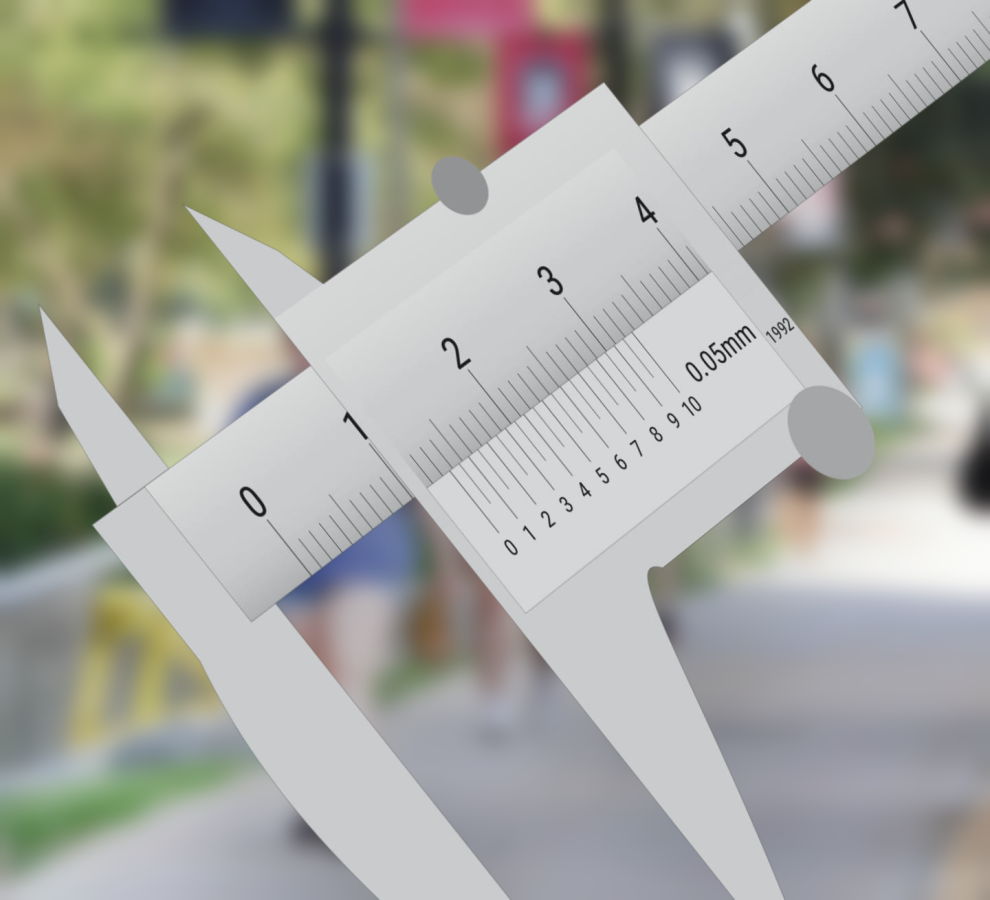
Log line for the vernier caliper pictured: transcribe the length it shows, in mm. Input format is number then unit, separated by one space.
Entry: 13.7 mm
